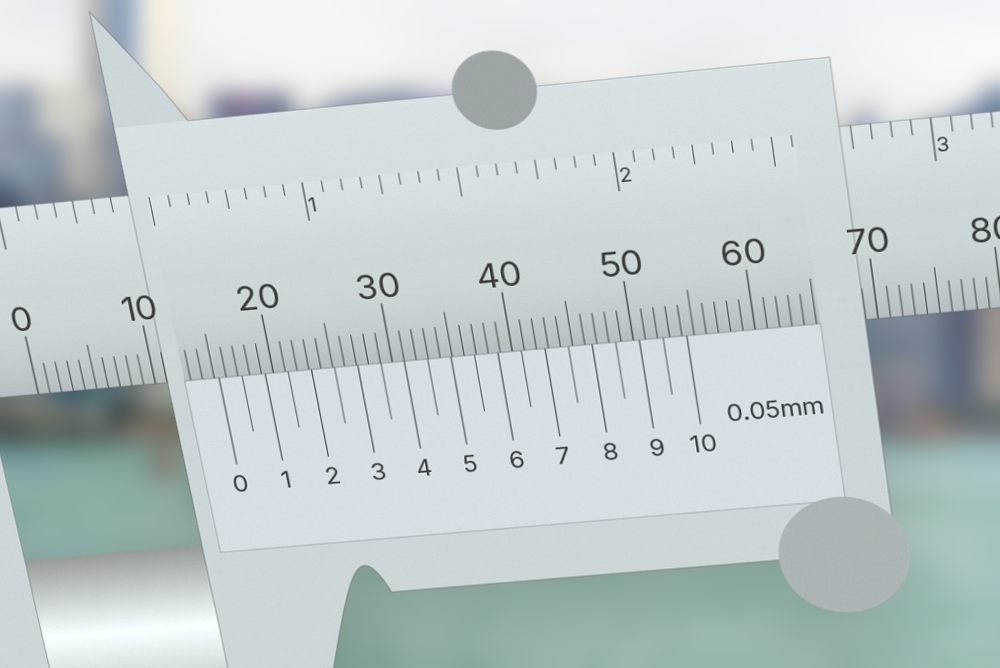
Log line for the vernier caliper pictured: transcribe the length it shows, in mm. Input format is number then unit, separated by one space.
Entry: 15.4 mm
